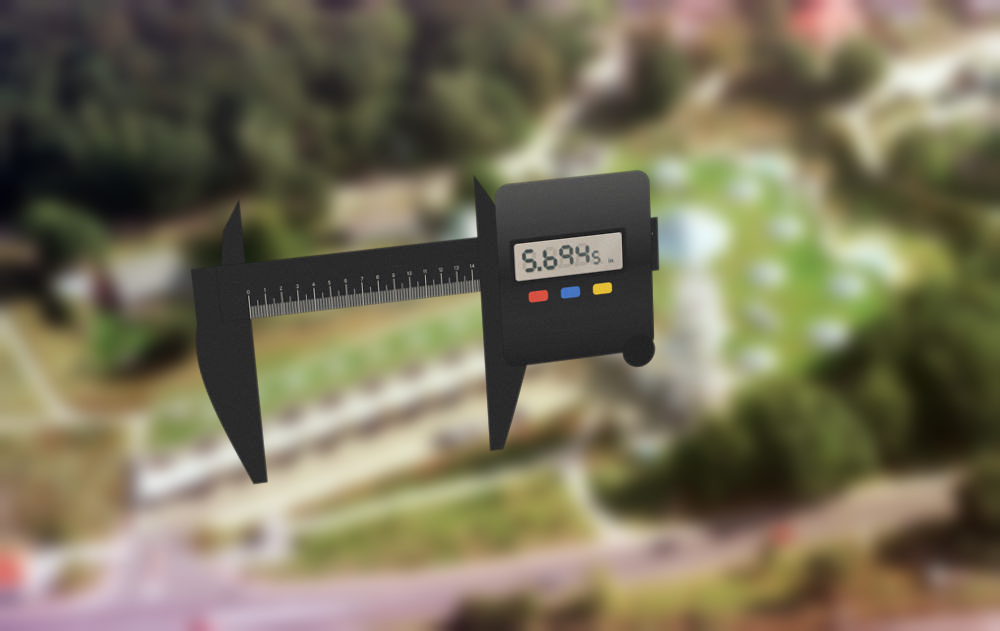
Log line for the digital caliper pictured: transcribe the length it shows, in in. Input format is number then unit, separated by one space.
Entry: 5.6945 in
